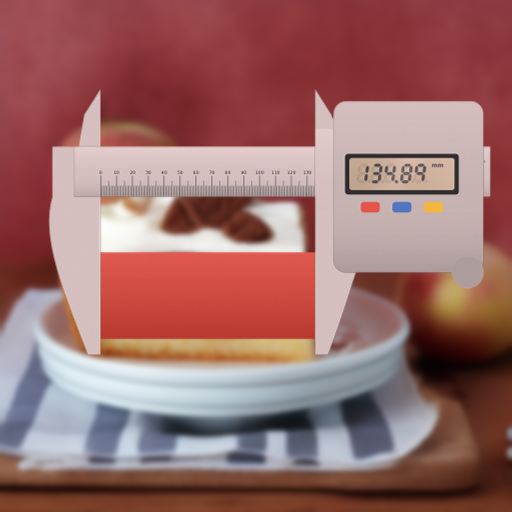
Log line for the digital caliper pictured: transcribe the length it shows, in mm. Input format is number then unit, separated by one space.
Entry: 134.89 mm
